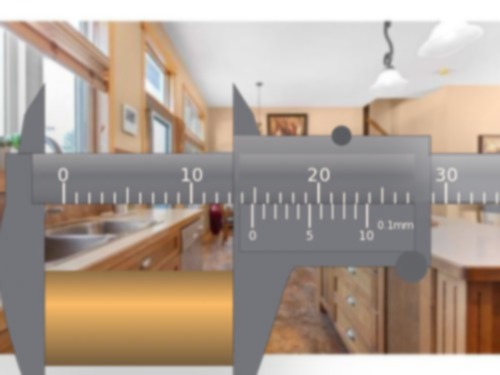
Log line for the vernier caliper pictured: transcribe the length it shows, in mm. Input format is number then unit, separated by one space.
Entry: 14.8 mm
